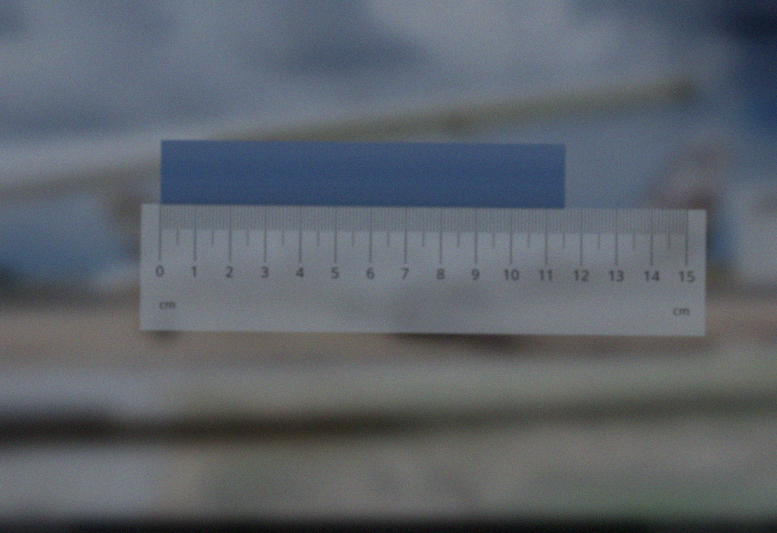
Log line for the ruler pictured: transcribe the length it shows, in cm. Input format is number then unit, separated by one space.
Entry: 11.5 cm
